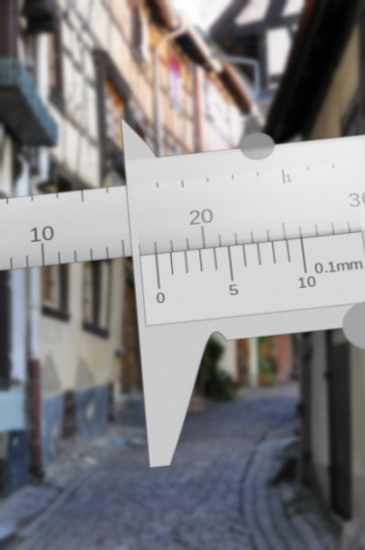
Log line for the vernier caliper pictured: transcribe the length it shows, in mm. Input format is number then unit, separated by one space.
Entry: 17.0 mm
